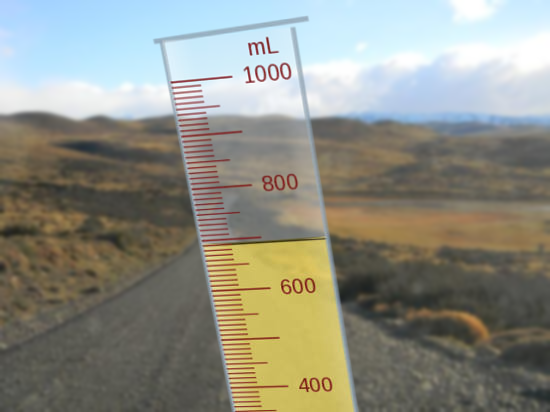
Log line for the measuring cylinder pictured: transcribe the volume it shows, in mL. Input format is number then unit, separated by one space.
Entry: 690 mL
